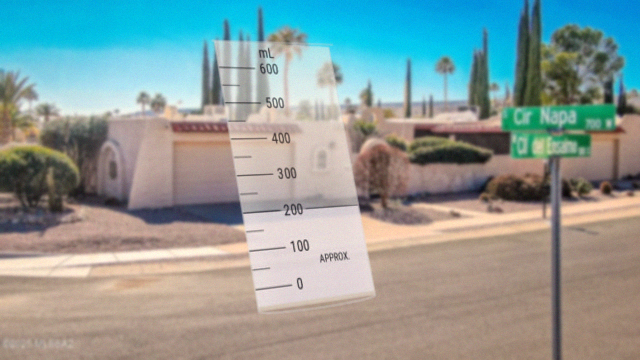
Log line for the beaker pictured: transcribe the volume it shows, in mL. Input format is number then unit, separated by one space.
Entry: 200 mL
